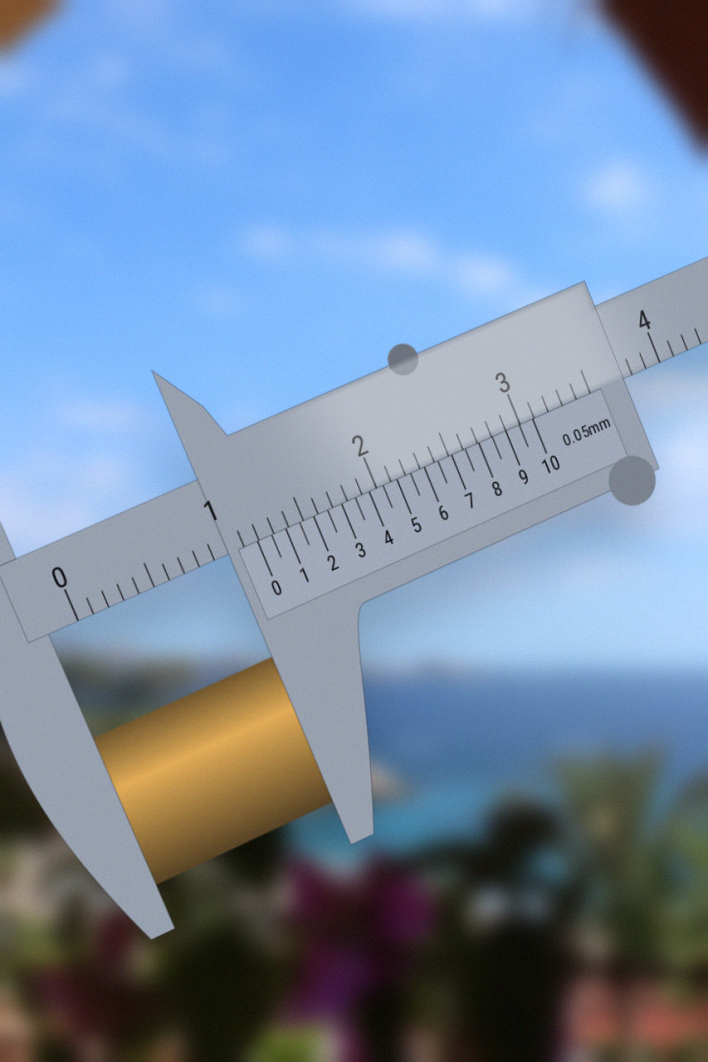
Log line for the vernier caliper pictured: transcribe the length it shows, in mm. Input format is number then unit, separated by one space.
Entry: 11.9 mm
